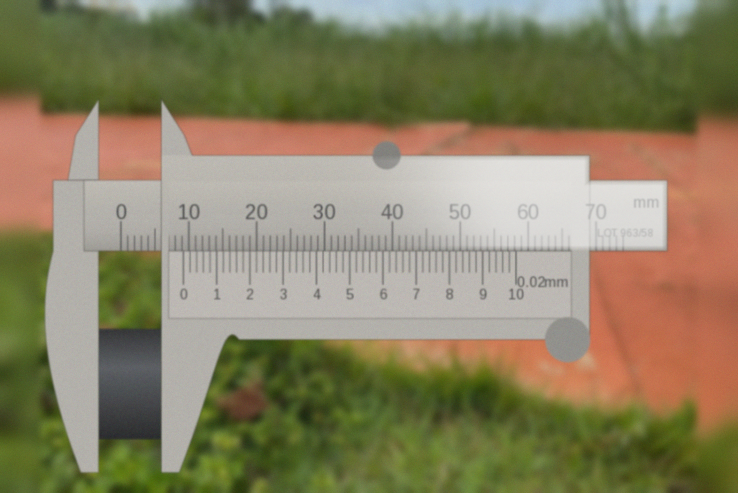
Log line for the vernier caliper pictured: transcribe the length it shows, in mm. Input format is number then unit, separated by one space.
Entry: 9.2 mm
